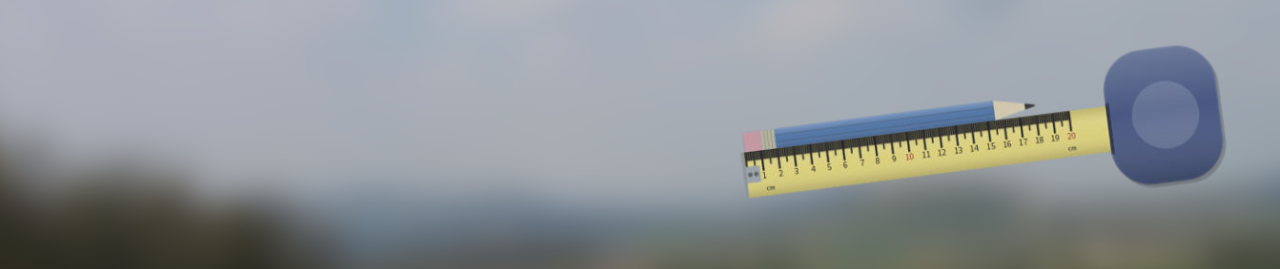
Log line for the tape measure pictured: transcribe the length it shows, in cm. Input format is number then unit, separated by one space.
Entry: 18 cm
